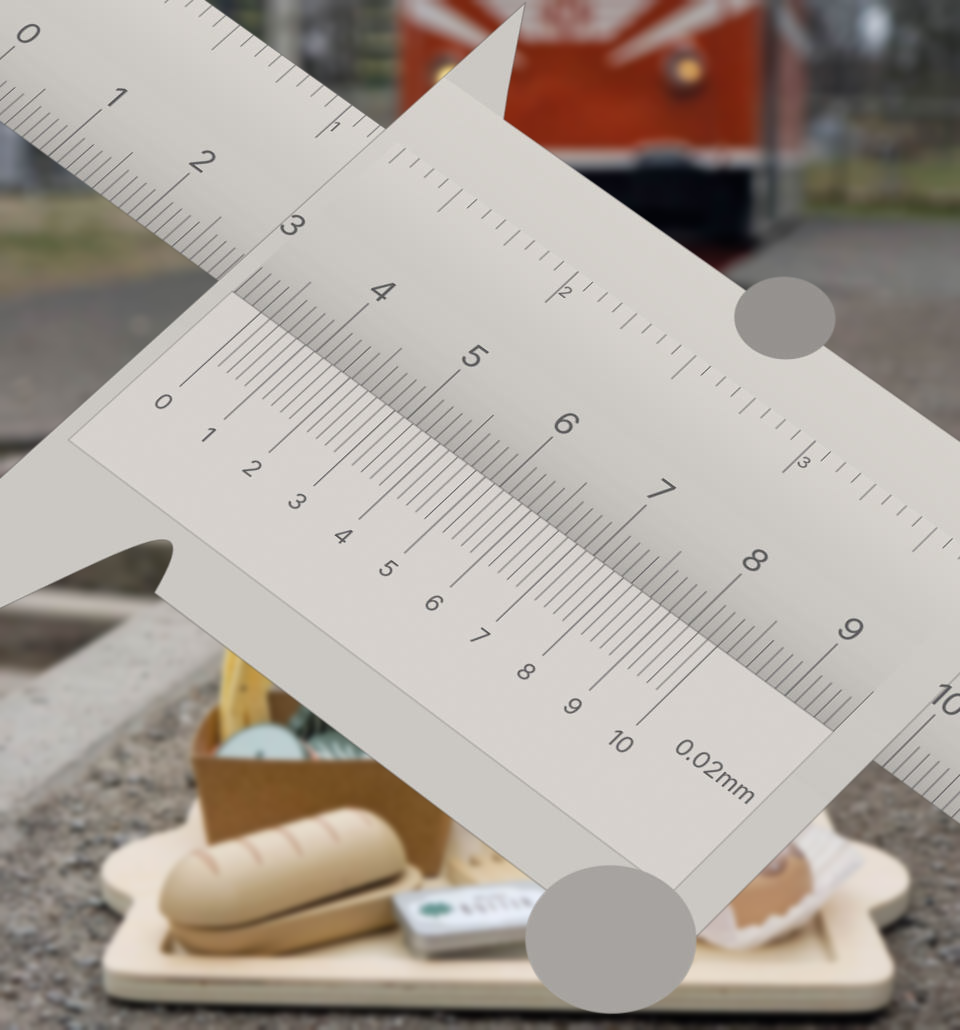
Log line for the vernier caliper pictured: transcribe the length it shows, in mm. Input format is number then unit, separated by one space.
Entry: 34.0 mm
